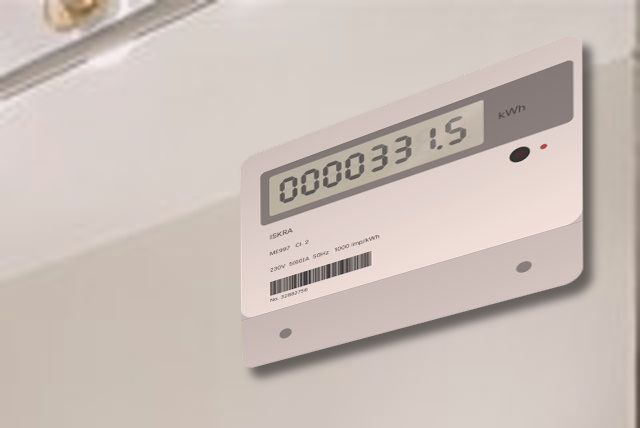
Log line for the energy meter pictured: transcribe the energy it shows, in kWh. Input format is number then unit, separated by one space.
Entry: 331.5 kWh
